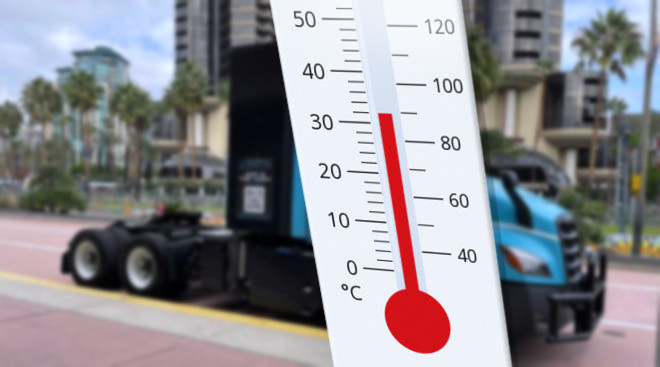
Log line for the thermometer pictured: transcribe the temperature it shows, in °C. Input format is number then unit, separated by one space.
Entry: 32 °C
